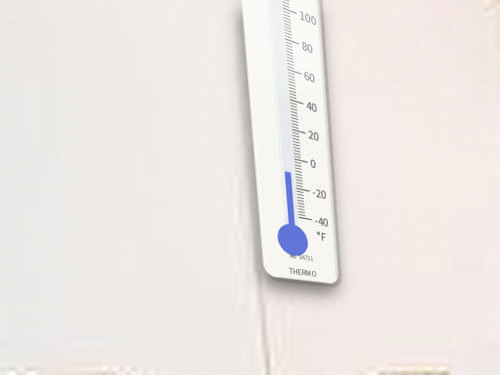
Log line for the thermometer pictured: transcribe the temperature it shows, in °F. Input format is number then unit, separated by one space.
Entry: -10 °F
